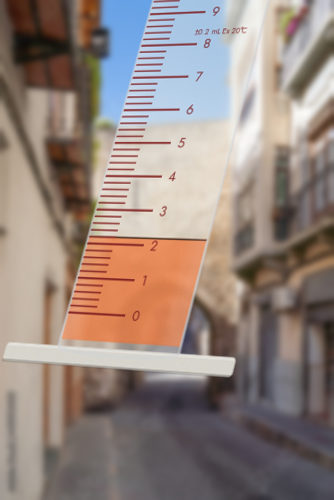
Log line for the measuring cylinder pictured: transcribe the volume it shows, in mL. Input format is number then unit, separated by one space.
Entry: 2.2 mL
